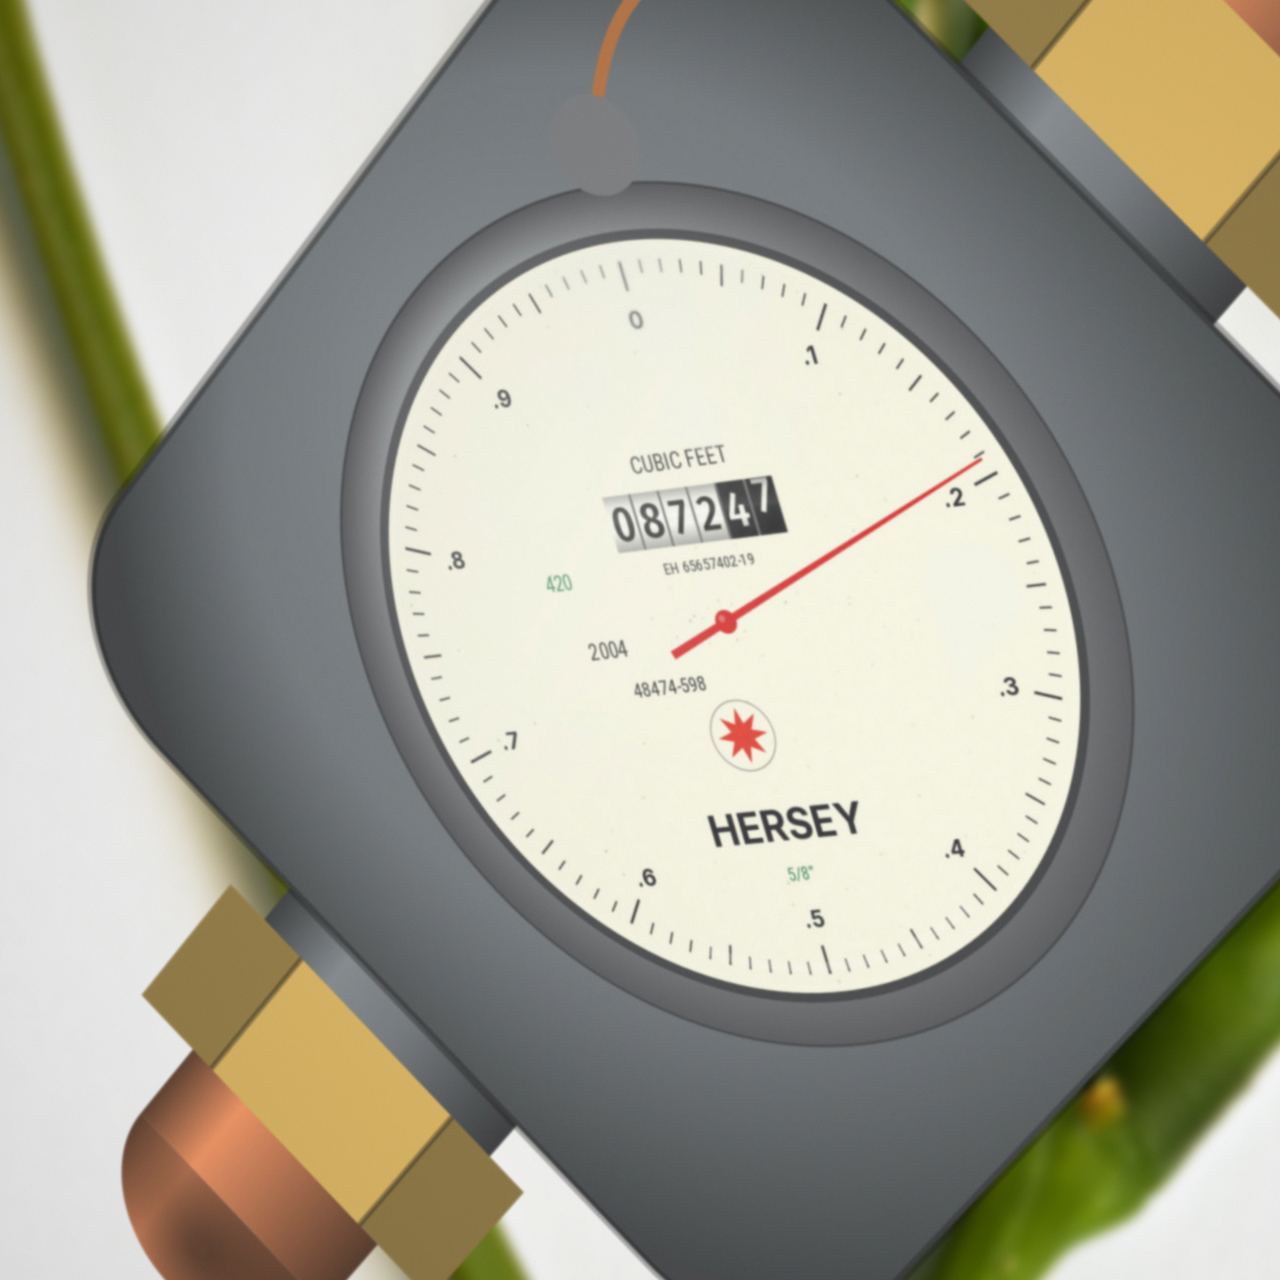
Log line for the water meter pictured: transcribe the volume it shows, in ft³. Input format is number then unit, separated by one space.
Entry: 87247.19 ft³
